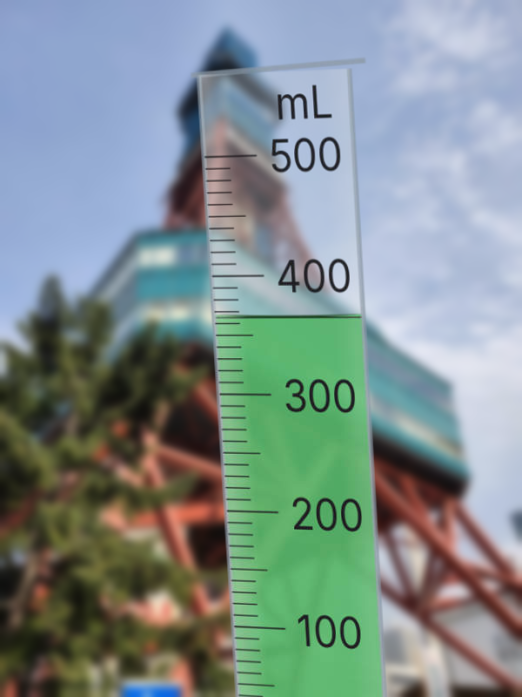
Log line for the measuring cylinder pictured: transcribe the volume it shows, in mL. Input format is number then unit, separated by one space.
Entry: 365 mL
